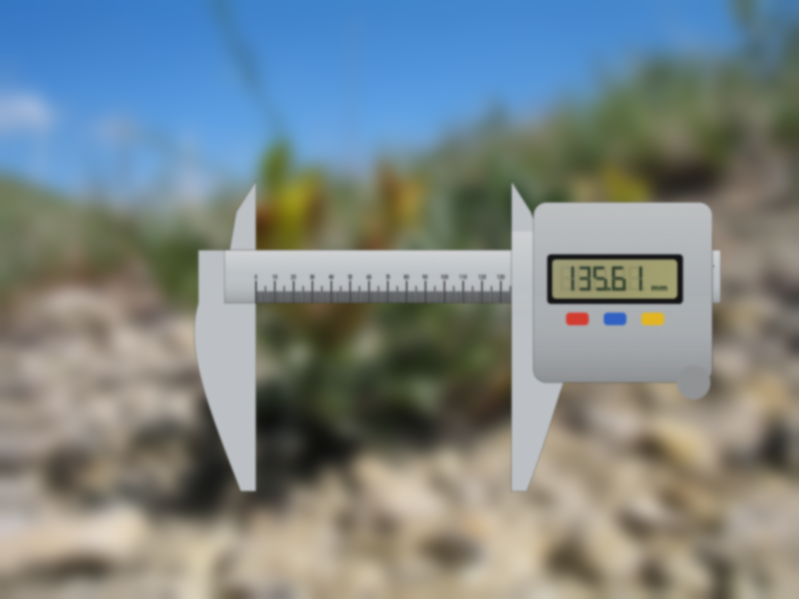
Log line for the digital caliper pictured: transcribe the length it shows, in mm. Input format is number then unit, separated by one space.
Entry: 135.61 mm
